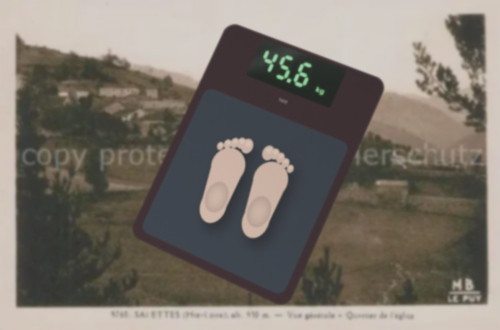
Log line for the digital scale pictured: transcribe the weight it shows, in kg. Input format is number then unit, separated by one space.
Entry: 45.6 kg
